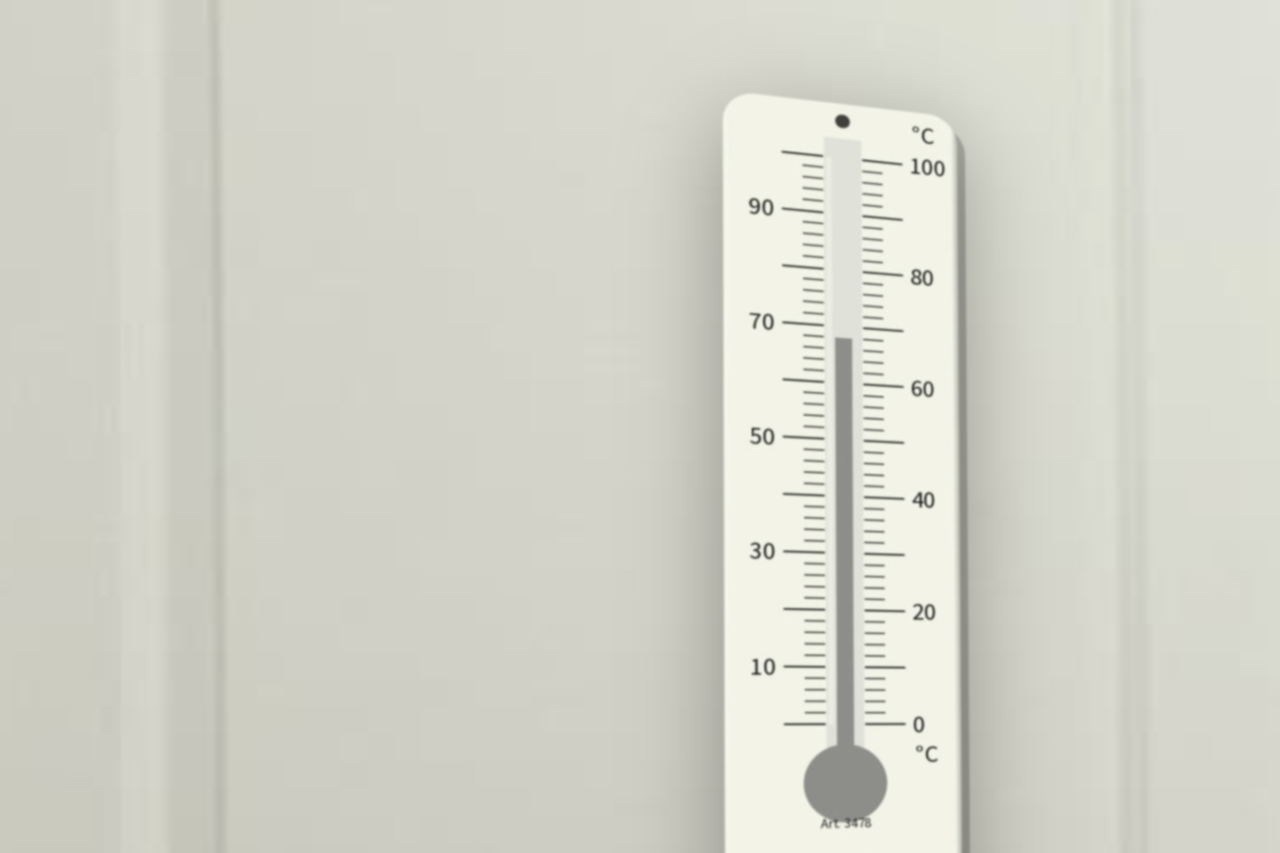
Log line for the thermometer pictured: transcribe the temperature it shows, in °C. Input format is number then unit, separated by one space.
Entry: 68 °C
